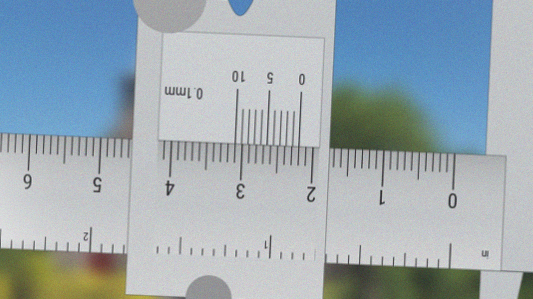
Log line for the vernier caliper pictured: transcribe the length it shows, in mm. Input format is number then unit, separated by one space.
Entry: 22.0 mm
